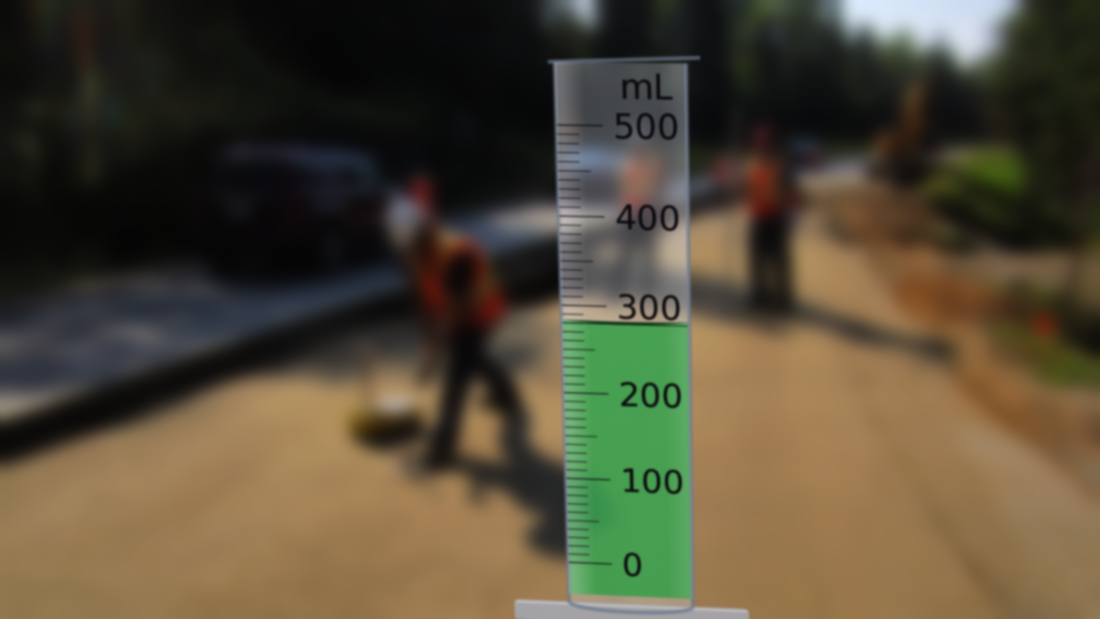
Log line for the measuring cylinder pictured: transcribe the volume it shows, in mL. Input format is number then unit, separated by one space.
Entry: 280 mL
